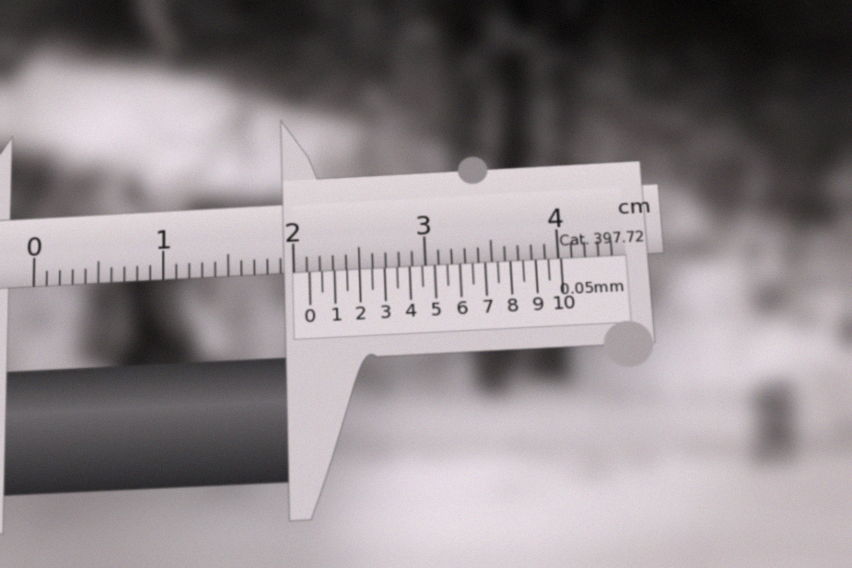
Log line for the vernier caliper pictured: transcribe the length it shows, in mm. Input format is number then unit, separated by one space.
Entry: 21.2 mm
